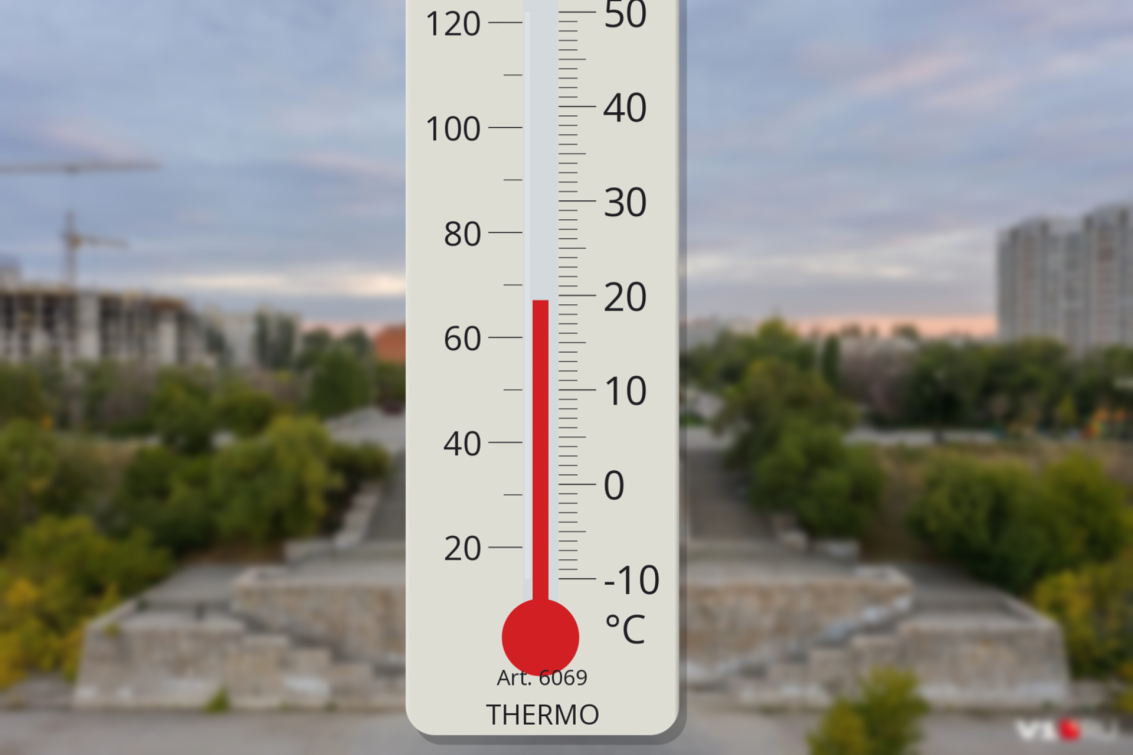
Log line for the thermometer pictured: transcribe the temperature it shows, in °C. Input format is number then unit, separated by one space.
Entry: 19.5 °C
